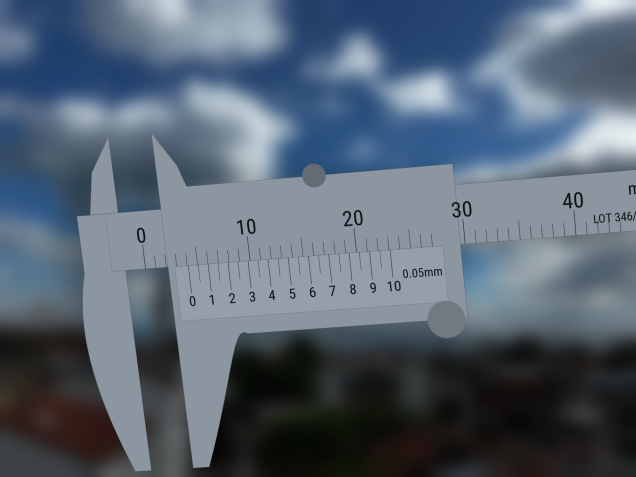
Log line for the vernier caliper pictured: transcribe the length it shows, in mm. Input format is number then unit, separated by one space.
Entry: 4.1 mm
